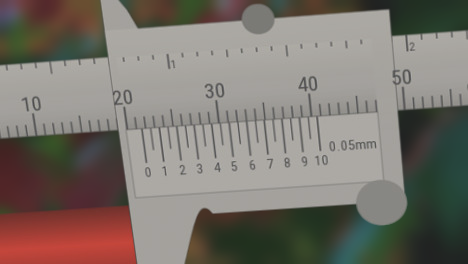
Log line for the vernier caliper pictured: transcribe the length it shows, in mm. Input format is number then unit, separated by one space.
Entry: 21.6 mm
